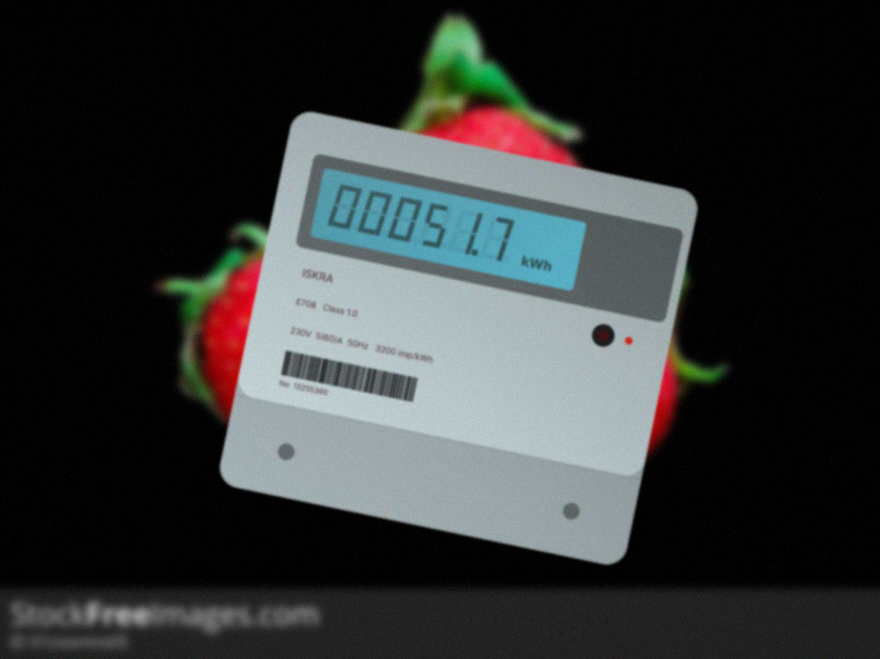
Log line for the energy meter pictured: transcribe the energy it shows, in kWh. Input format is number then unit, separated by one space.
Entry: 51.7 kWh
